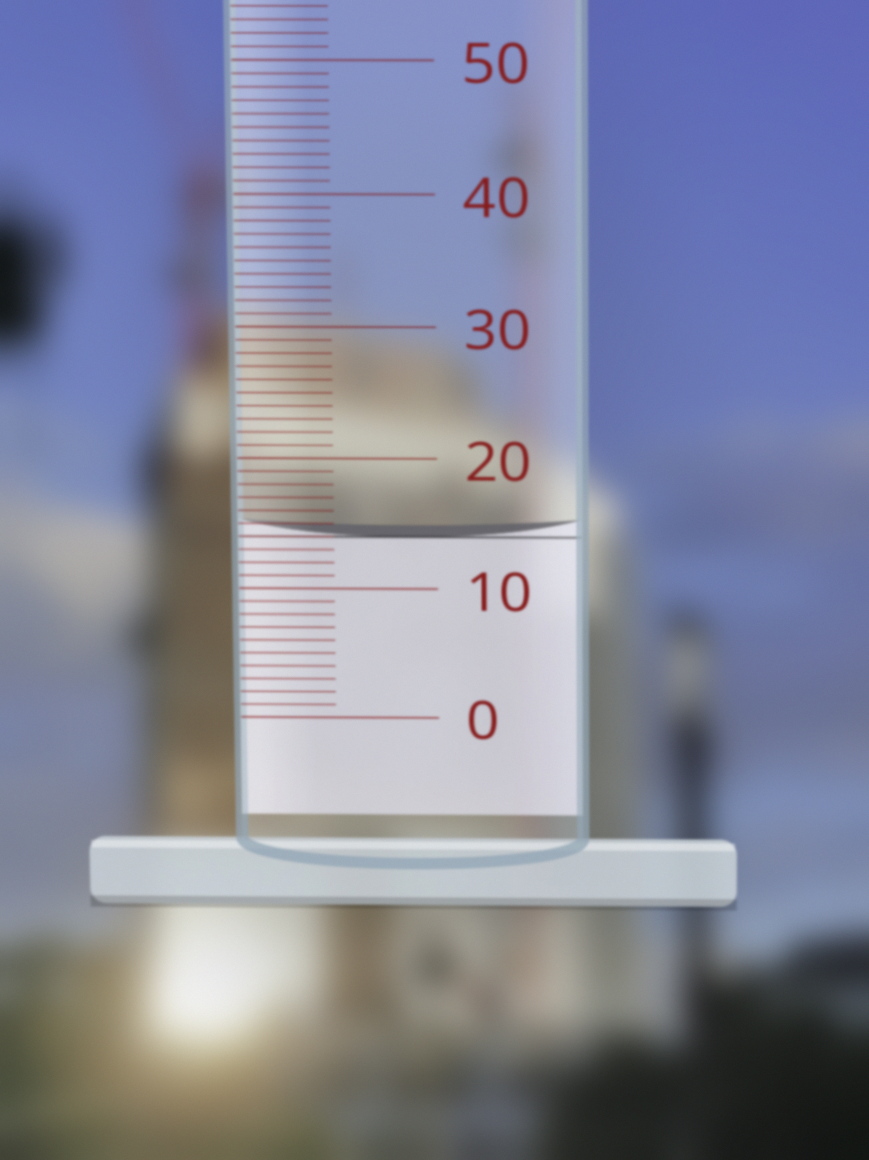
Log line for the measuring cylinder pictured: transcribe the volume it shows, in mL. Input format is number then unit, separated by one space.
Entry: 14 mL
